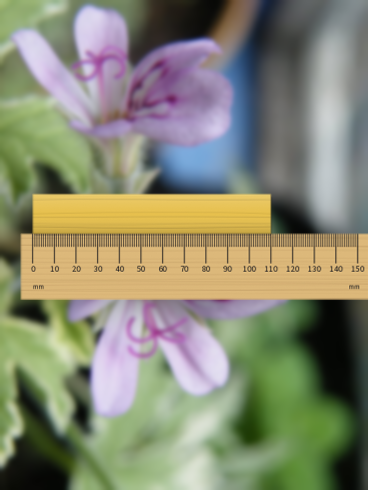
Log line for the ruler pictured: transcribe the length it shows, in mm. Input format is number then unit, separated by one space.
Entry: 110 mm
